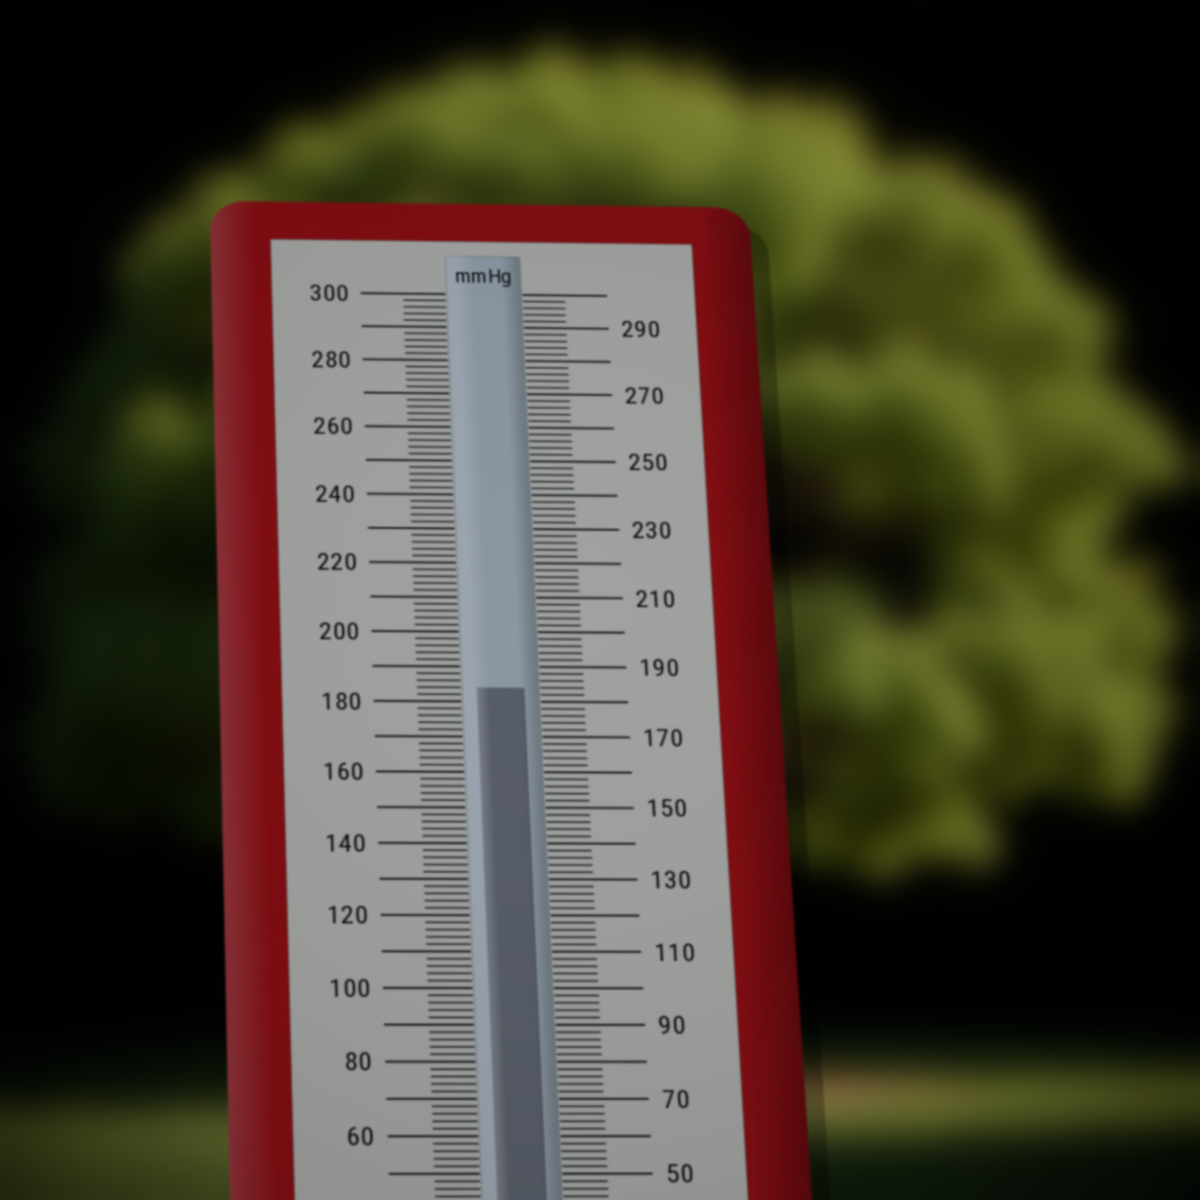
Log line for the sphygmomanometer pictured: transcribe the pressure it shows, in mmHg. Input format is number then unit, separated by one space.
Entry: 184 mmHg
